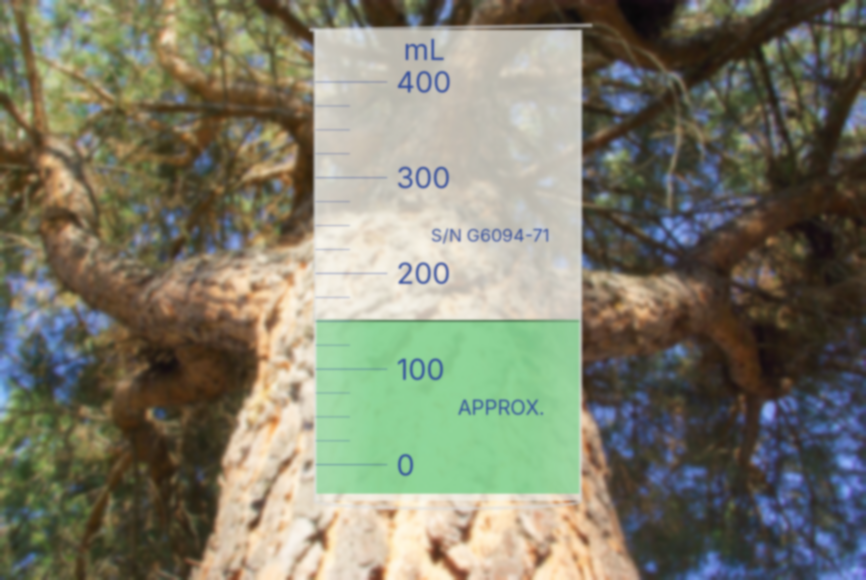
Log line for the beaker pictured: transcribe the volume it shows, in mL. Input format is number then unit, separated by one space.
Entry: 150 mL
